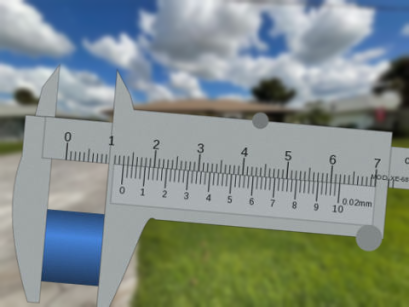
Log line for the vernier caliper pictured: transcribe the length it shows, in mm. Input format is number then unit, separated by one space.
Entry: 13.0 mm
